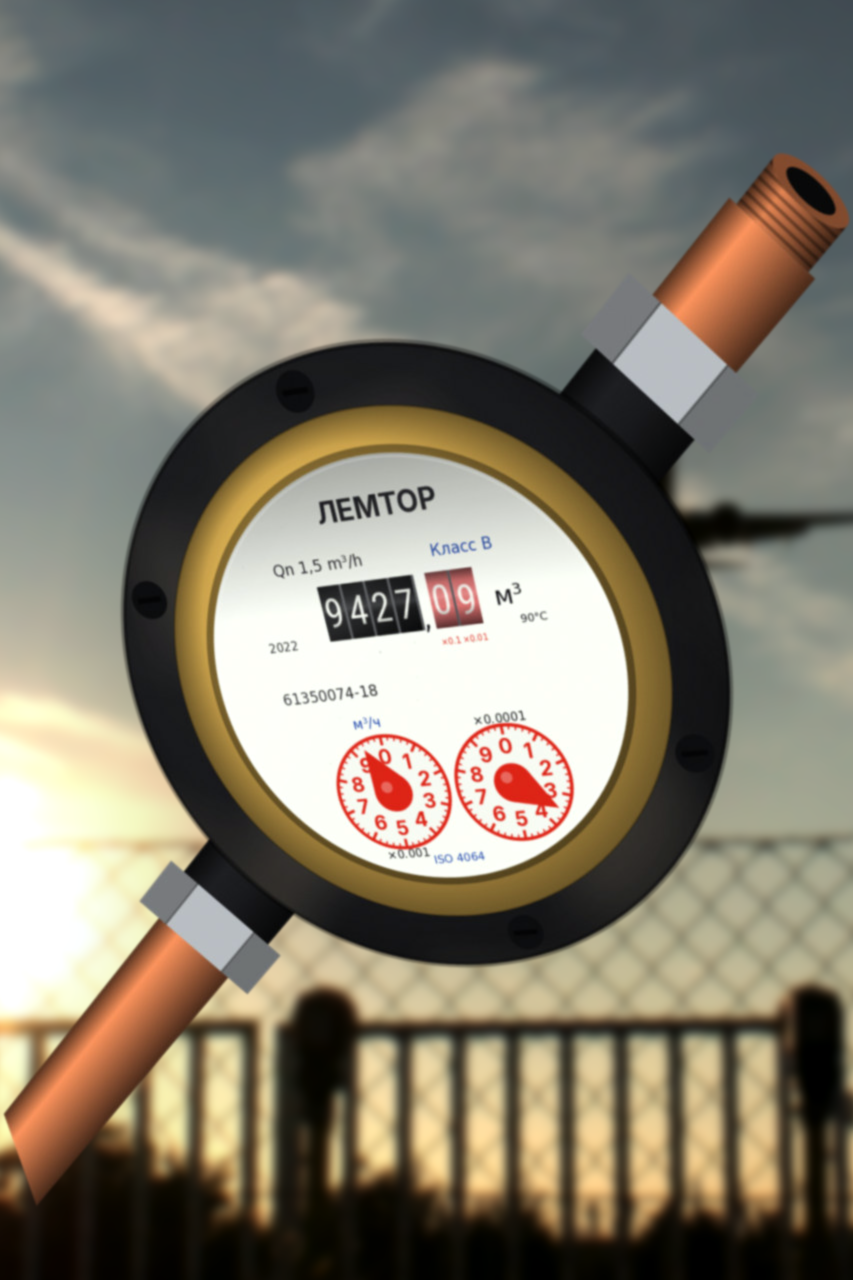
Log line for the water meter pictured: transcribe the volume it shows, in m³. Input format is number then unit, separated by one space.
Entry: 9427.0893 m³
